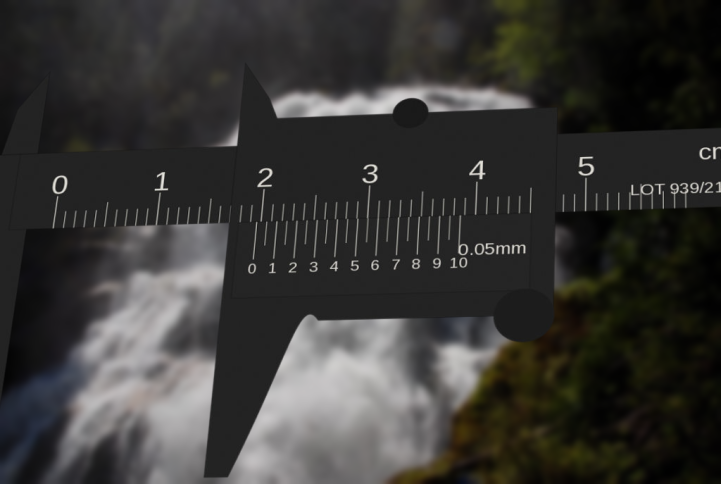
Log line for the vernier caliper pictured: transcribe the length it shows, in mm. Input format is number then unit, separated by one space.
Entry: 19.6 mm
